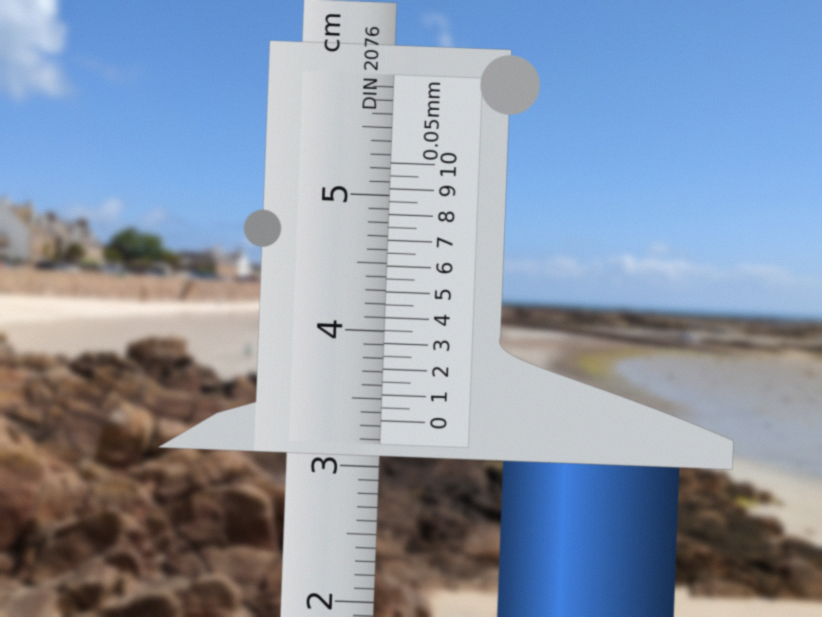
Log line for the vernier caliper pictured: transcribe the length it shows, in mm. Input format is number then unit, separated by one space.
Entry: 33.4 mm
